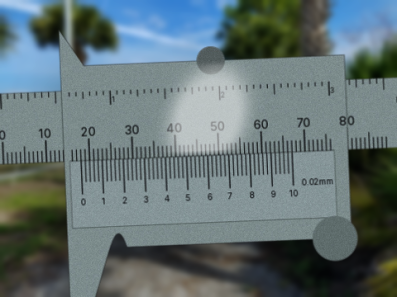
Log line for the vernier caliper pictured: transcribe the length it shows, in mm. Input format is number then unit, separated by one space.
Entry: 18.0 mm
